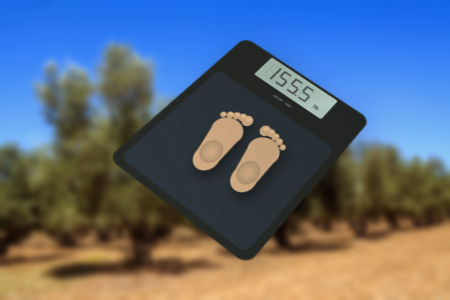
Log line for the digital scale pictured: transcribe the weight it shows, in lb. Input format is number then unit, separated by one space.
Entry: 155.5 lb
